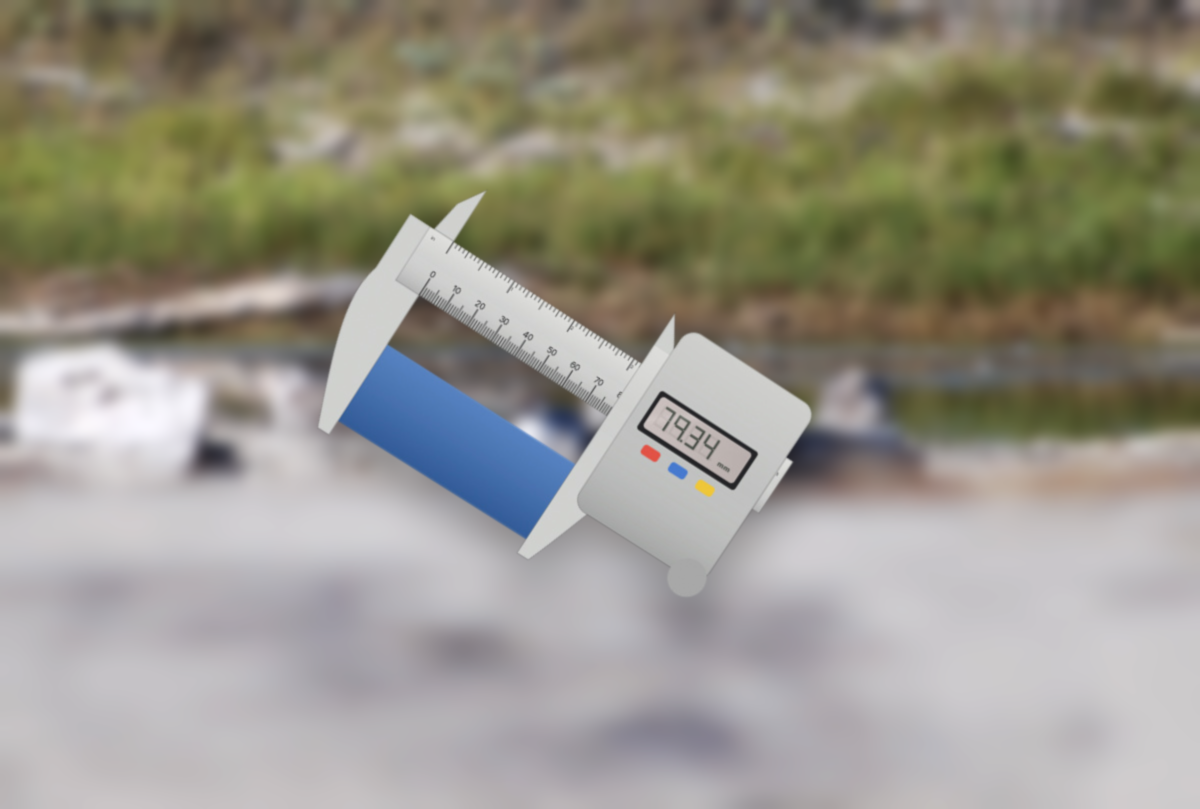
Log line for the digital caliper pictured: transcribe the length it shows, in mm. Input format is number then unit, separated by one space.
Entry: 79.34 mm
